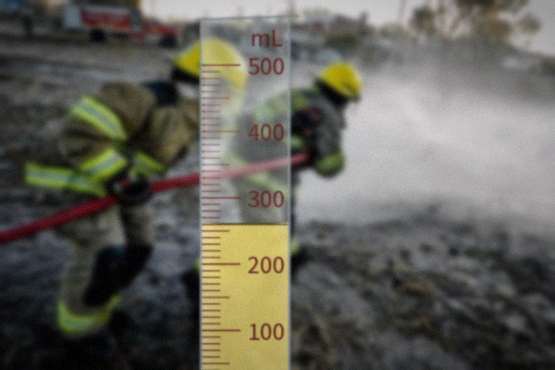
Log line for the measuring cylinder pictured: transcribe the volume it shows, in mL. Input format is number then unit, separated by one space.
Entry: 260 mL
